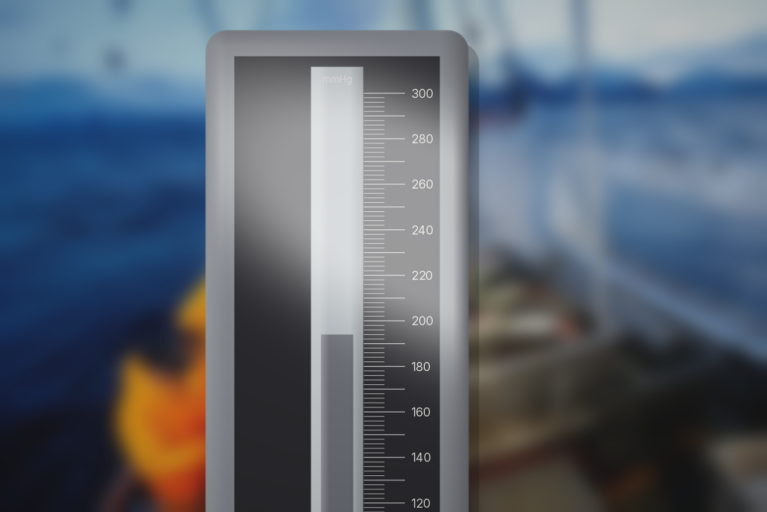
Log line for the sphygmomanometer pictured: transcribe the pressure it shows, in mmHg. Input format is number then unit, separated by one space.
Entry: 194 mmHg
